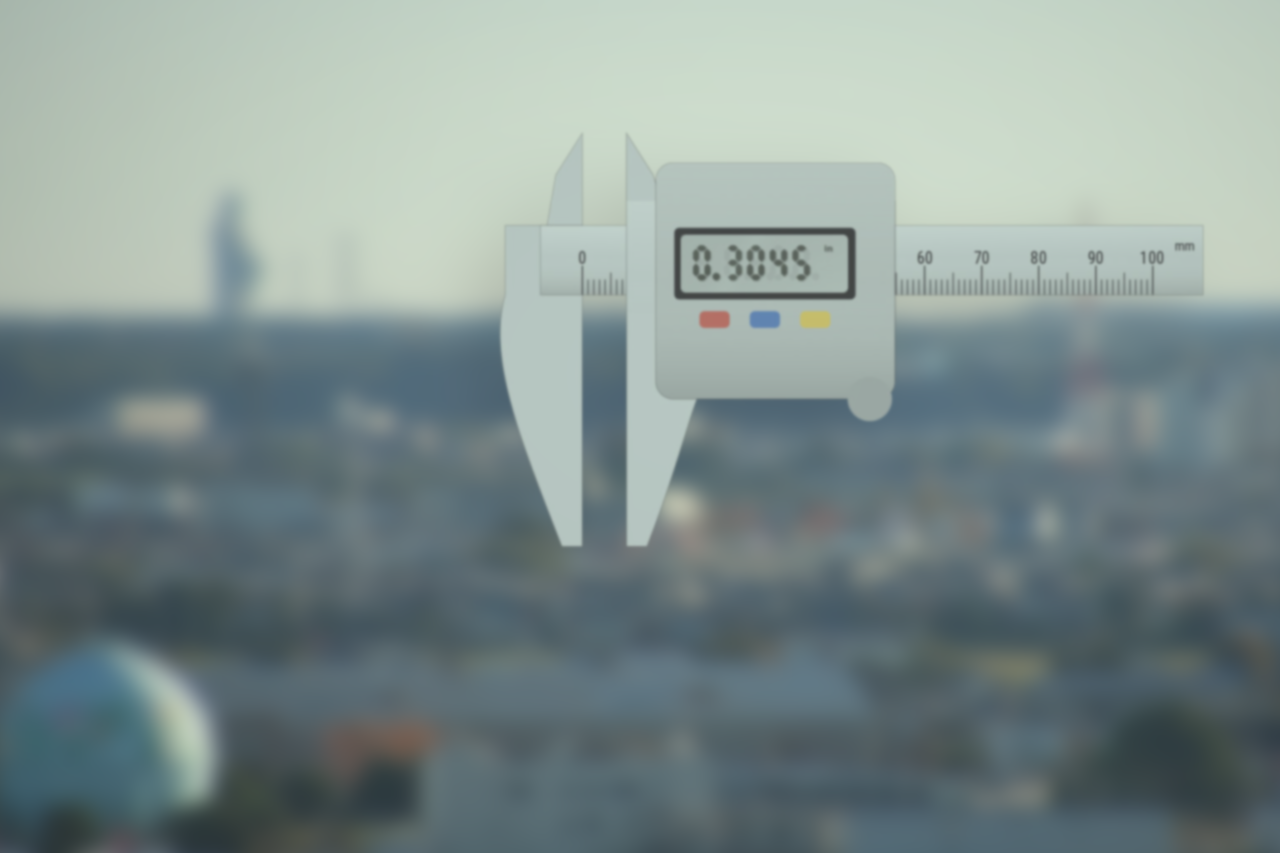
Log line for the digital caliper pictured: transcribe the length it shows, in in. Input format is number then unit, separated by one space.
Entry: 0.3045 in
